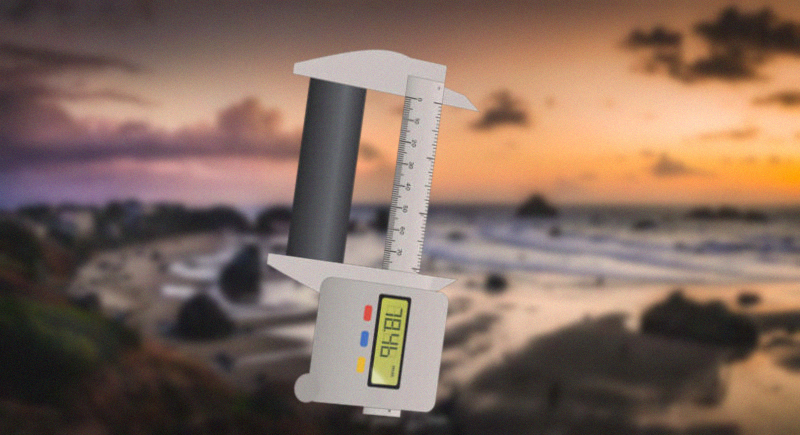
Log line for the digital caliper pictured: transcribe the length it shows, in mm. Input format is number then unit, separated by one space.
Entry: 78.46 mm
